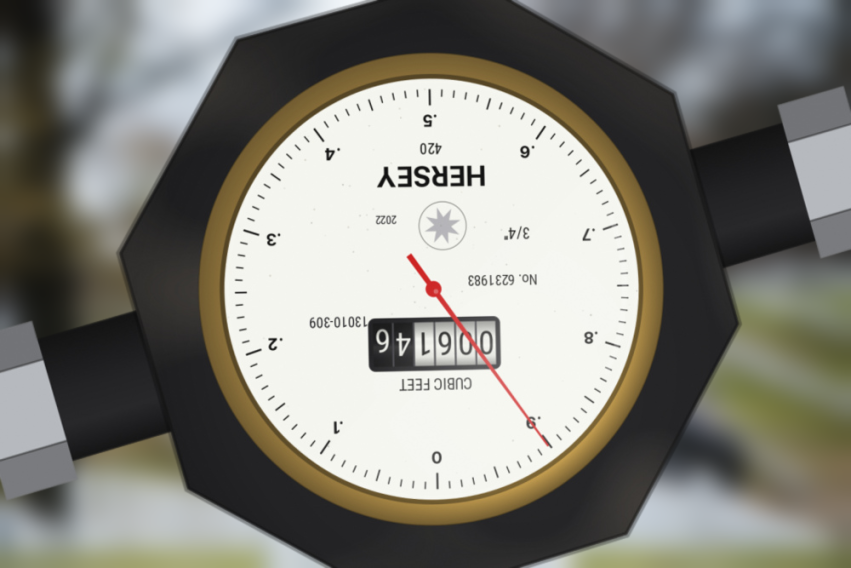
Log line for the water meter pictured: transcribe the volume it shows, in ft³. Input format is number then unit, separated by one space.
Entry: 6145.90 ft³
